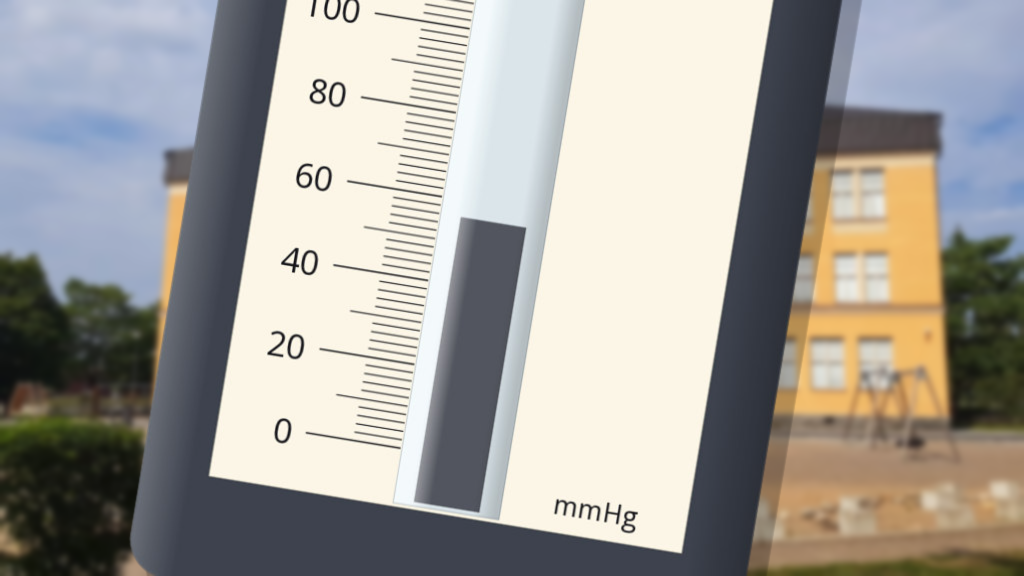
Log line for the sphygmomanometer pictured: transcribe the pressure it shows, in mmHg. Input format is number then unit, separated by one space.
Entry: 56 mmHg
